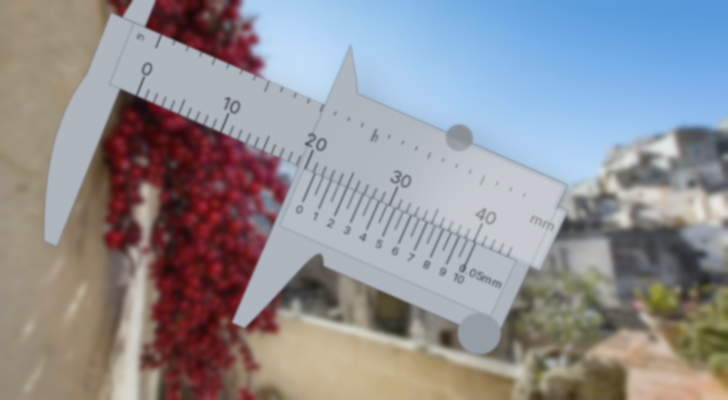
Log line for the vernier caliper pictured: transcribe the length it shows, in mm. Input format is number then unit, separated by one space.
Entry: 21.2 mm
